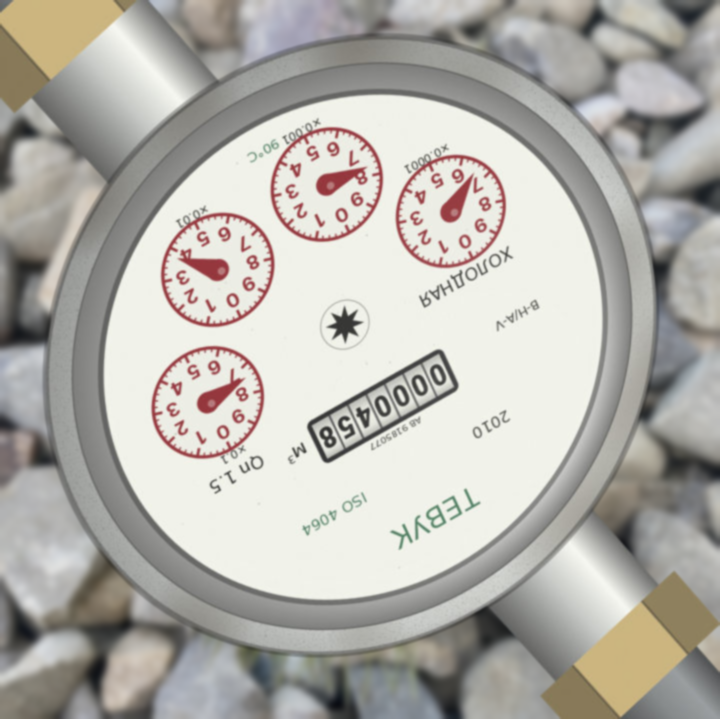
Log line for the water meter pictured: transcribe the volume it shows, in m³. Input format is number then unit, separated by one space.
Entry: 458.7376 m³
